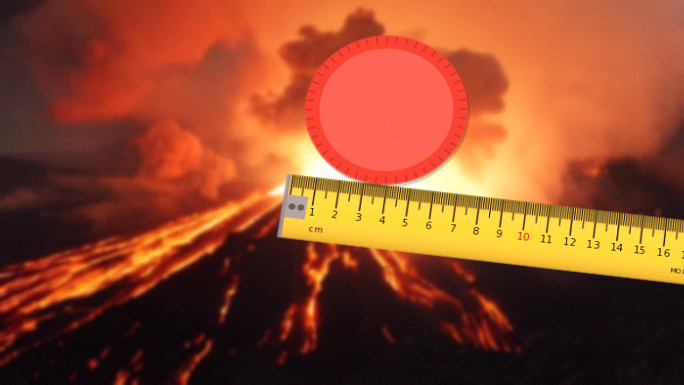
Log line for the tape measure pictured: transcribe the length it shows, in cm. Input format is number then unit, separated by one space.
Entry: 7 cm
